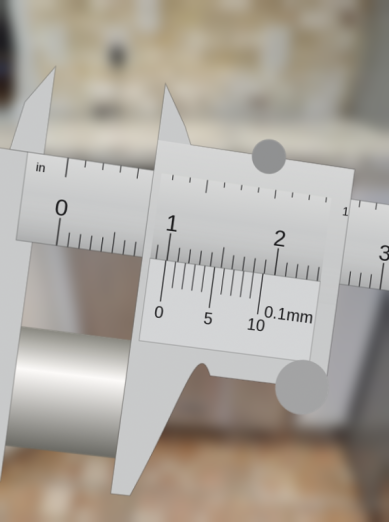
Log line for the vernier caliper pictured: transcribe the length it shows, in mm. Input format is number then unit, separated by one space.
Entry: 9.9 mm
